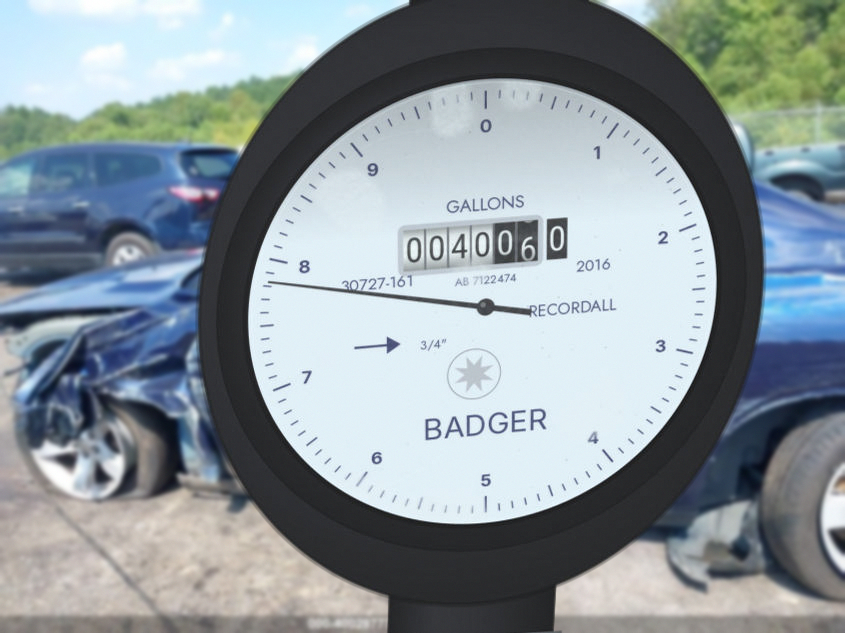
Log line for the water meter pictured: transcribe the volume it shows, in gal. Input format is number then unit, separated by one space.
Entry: 40057.8 gal
